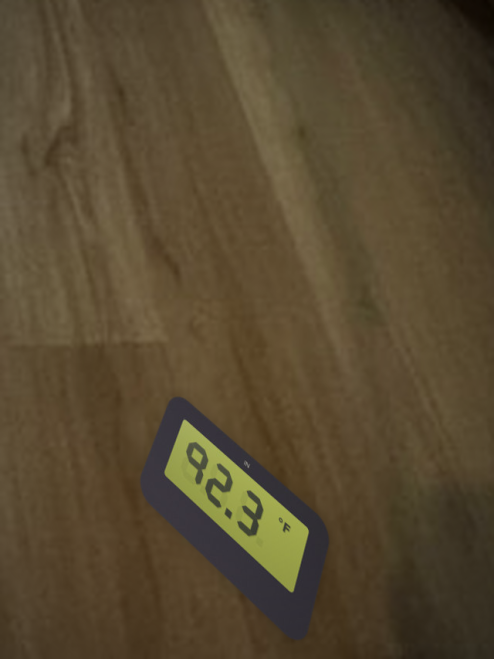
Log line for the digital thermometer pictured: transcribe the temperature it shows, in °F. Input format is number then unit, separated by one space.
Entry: 92.3 °F
